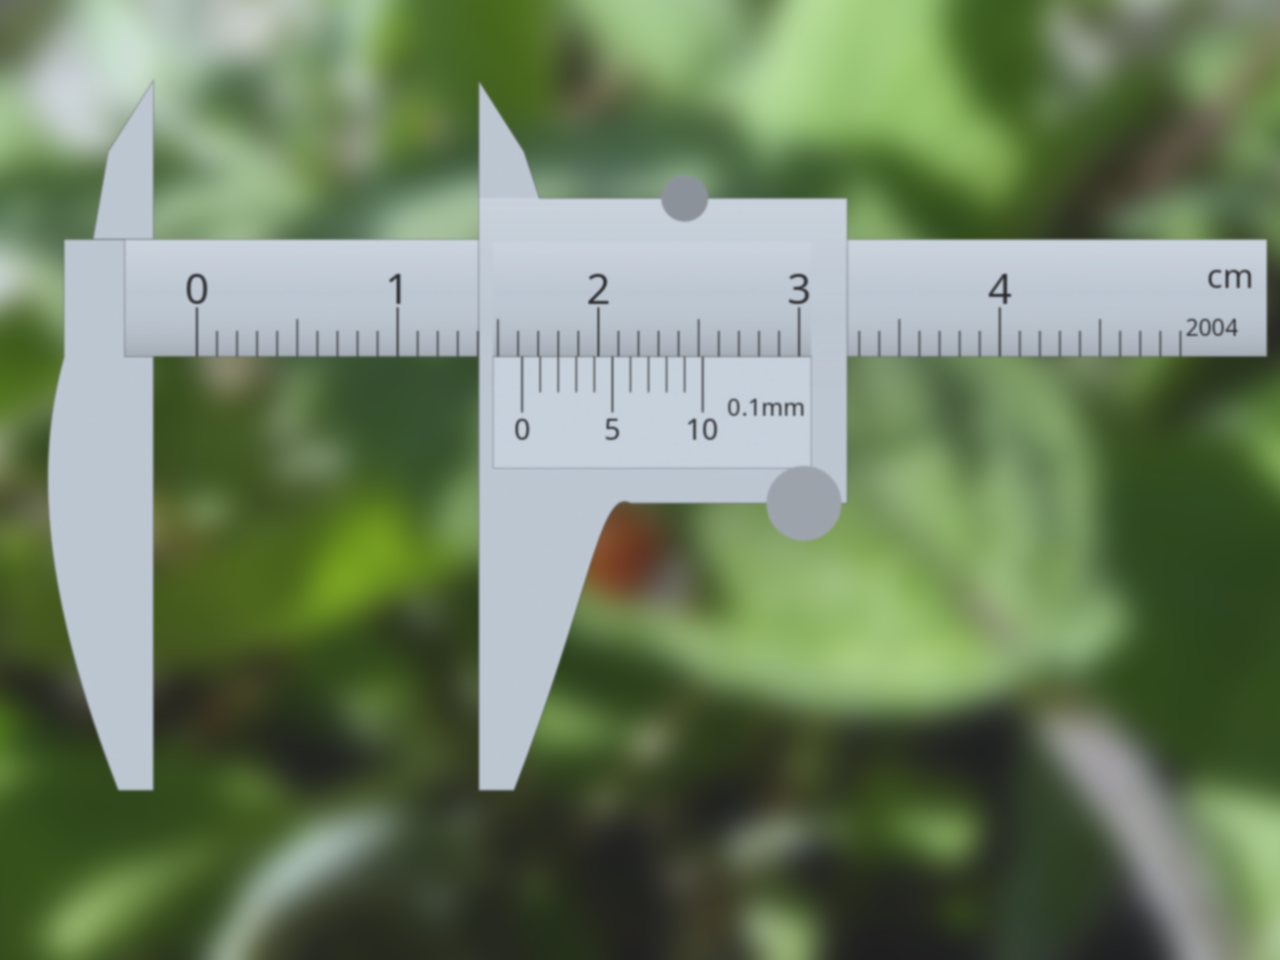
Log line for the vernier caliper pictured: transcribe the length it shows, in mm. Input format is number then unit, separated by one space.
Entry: 16.2 mm
